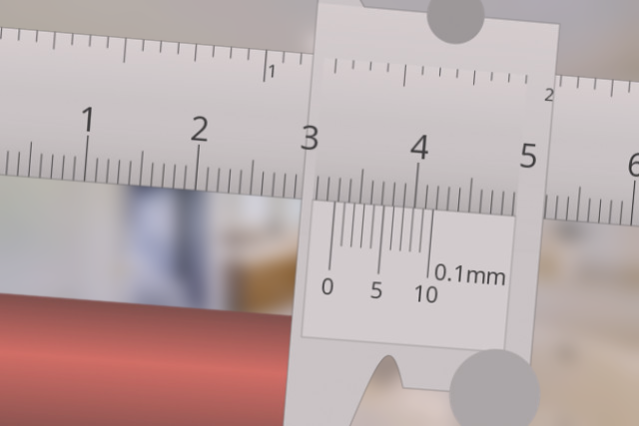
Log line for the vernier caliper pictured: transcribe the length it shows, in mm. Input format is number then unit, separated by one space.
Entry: 32.7 mm
